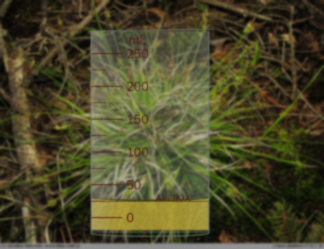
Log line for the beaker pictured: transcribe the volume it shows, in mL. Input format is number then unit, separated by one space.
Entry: 25 mL
